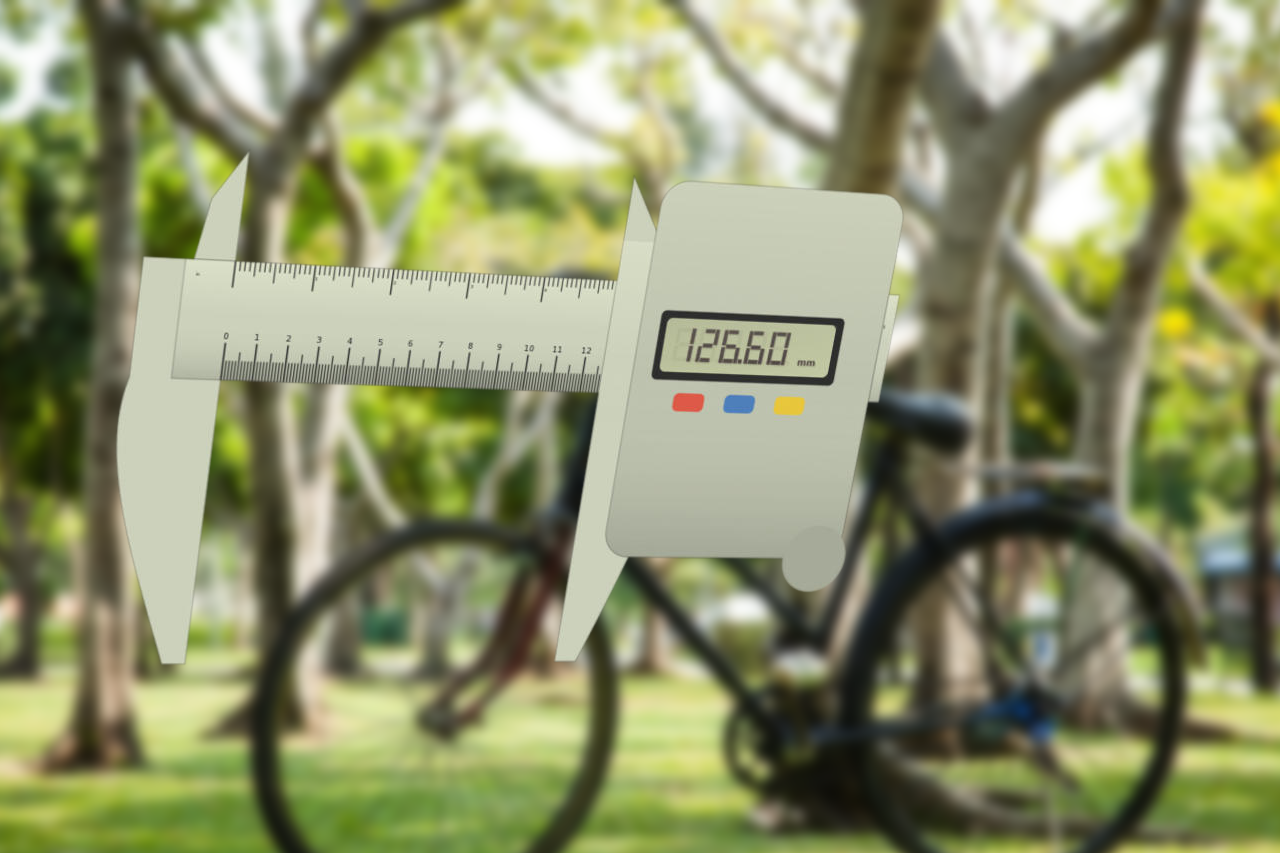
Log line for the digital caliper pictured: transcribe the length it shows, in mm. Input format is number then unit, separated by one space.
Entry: 126.60 mm
